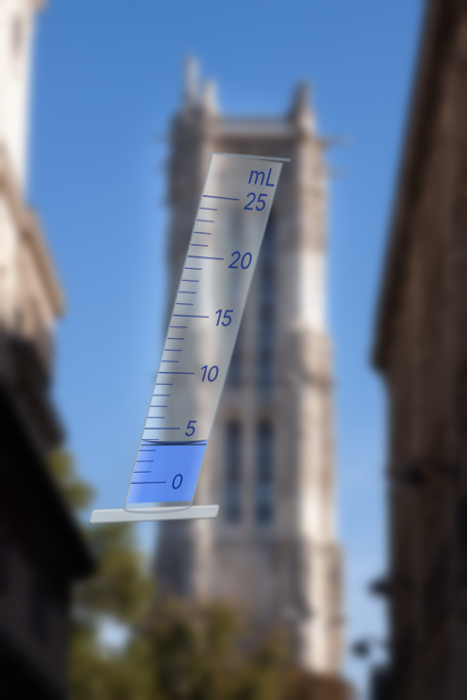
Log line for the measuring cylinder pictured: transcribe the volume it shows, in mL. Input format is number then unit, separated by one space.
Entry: 3.5 mL
